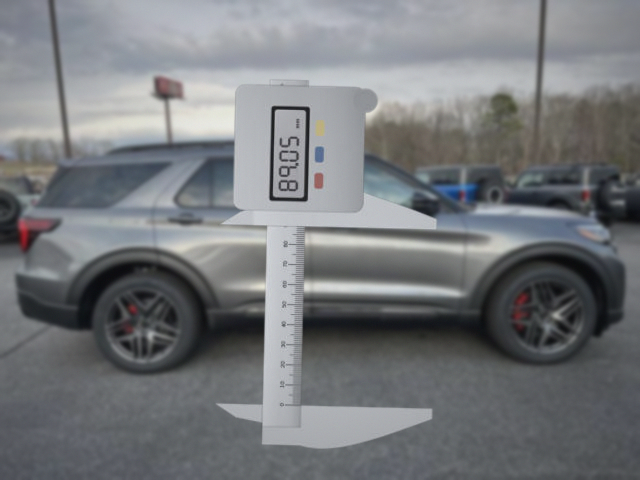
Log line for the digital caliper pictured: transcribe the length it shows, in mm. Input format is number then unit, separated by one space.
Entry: 89.05 mm
